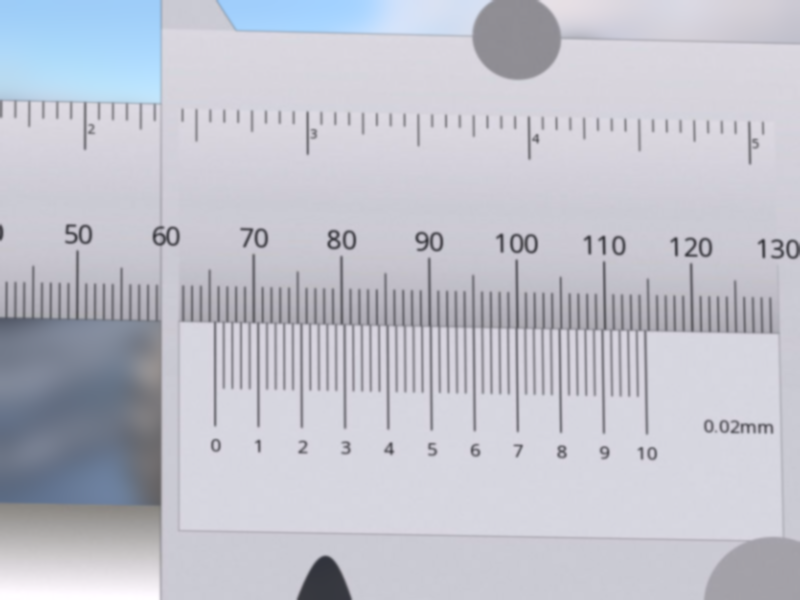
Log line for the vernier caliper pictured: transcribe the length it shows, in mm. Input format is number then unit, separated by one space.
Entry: 65.6 mm
